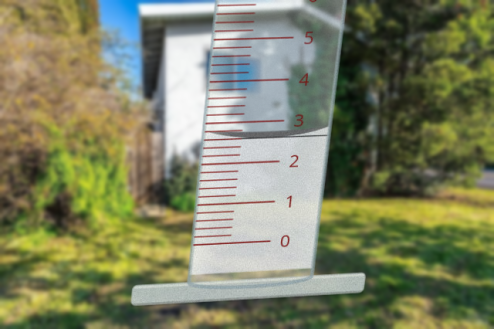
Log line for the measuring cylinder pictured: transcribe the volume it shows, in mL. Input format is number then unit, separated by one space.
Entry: 2.6 mL
